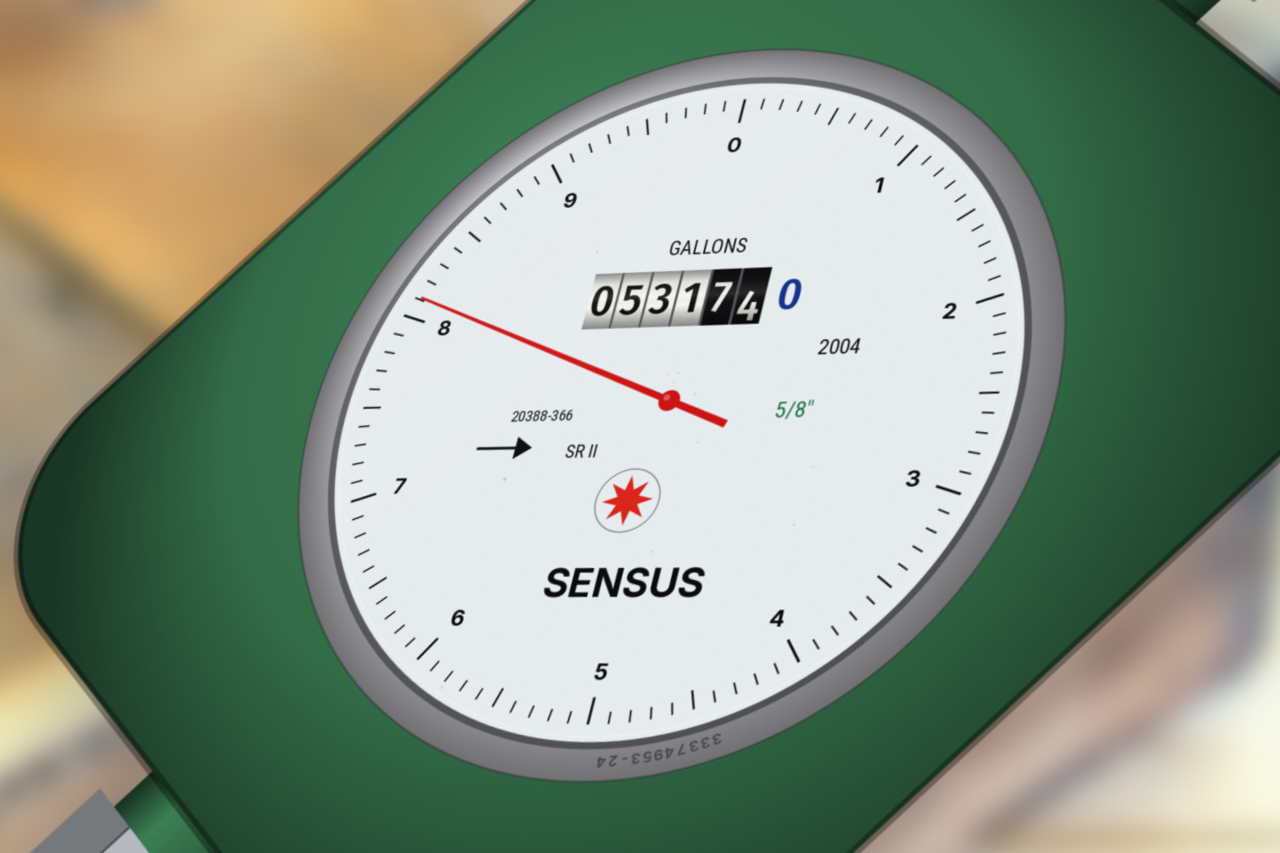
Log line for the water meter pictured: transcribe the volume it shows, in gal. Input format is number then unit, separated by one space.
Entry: 531738.1 gal
